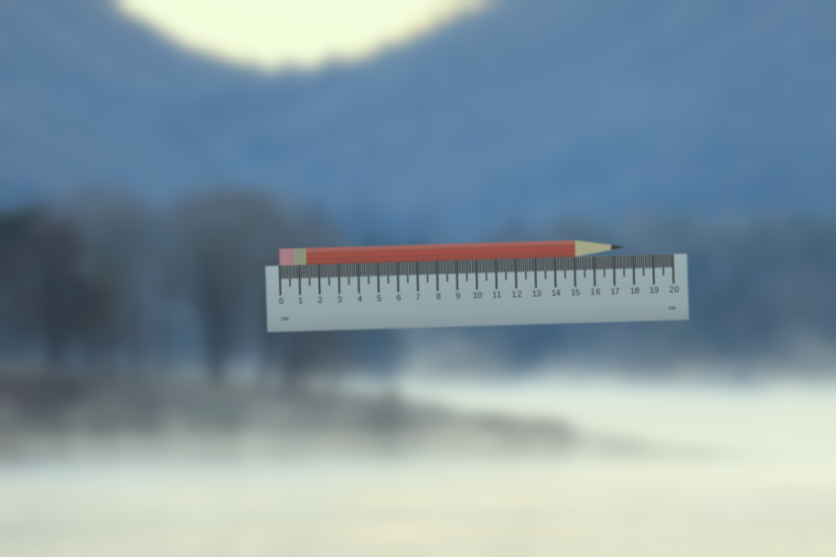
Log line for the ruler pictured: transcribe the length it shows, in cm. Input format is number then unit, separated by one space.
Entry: 17.5 cm
